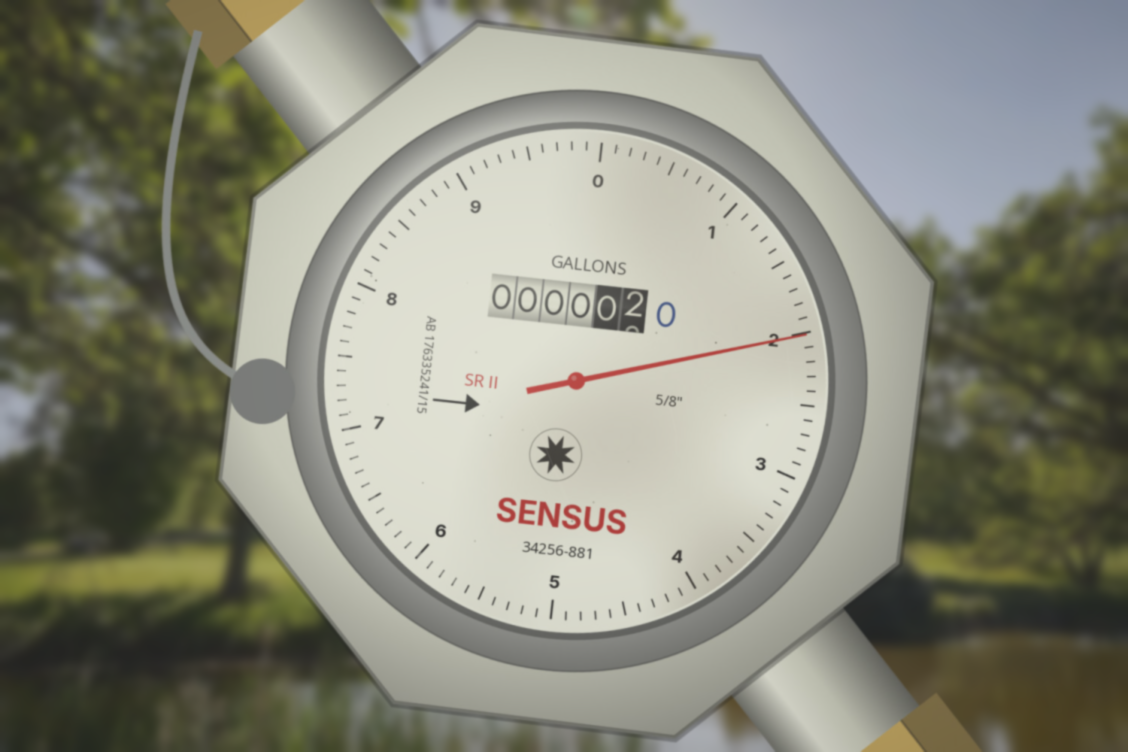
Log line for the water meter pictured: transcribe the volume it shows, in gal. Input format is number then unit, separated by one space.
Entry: 22.0 gal
